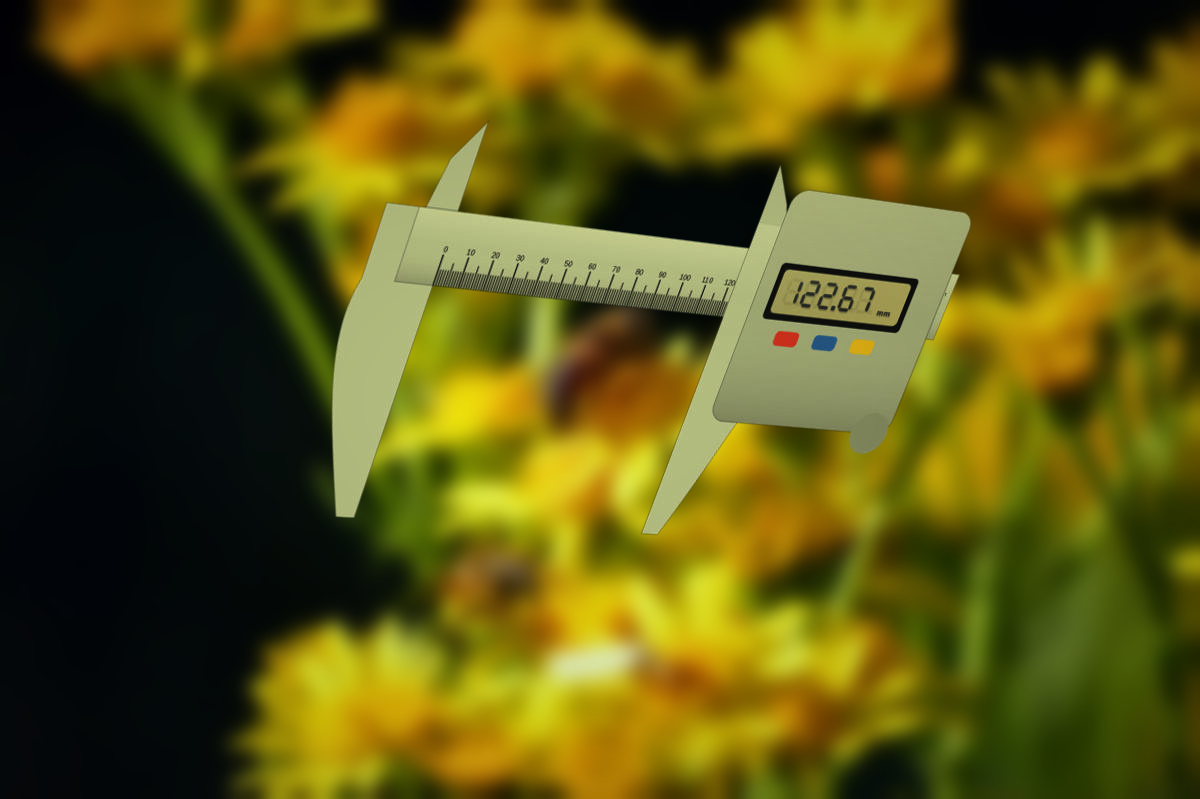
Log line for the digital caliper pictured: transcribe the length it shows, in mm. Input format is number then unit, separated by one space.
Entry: 122.67 mm
